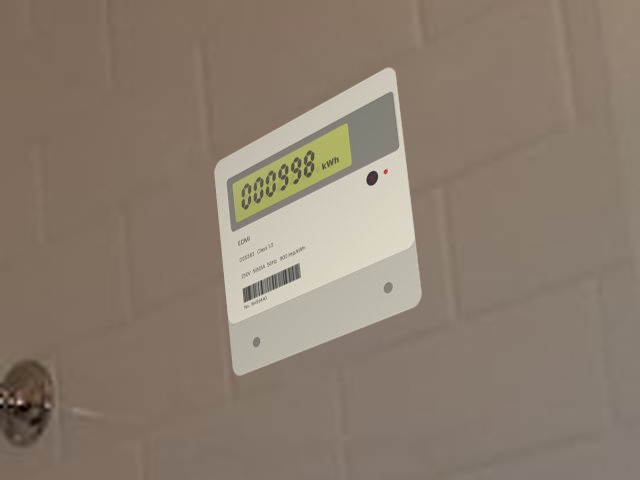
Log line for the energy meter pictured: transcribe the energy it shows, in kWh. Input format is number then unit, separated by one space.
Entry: 998 kWh
